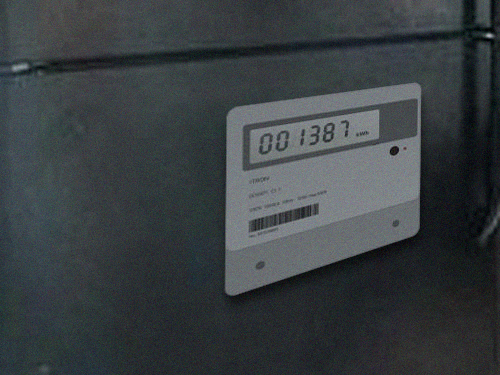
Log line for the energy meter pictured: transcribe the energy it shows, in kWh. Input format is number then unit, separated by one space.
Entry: 1387 kWh
